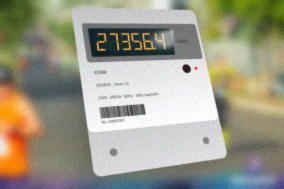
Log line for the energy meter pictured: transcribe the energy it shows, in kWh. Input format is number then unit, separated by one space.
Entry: 27356.4 kWh
